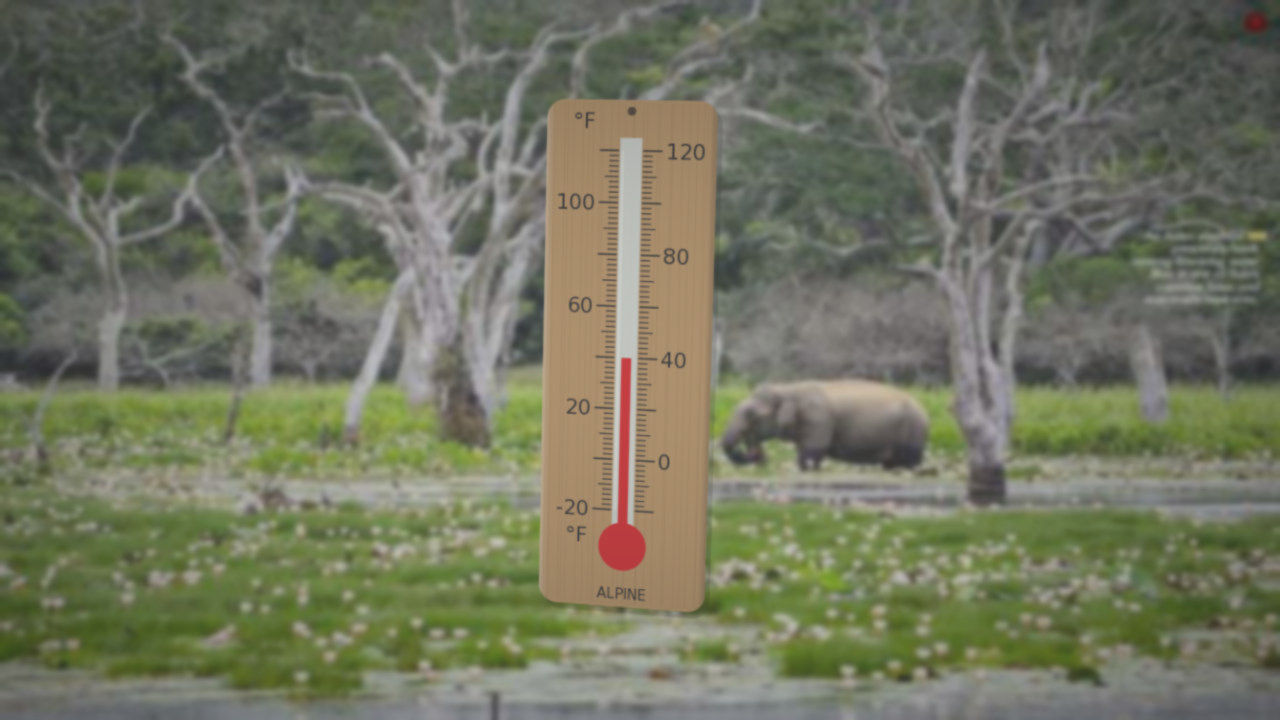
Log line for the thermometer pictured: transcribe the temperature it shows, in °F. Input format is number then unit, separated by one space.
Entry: 40 °F
